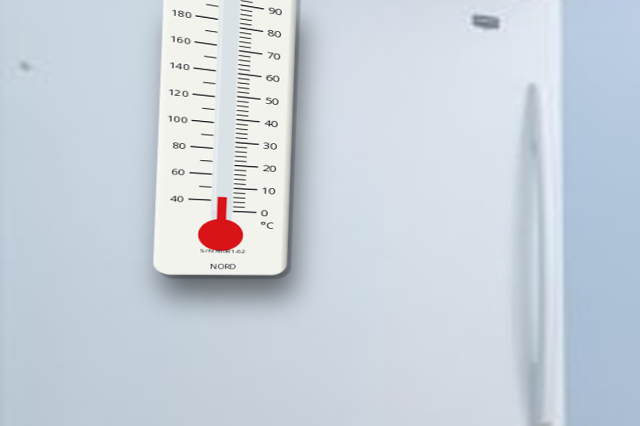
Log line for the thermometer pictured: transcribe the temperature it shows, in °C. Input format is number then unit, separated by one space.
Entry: 6 °C
